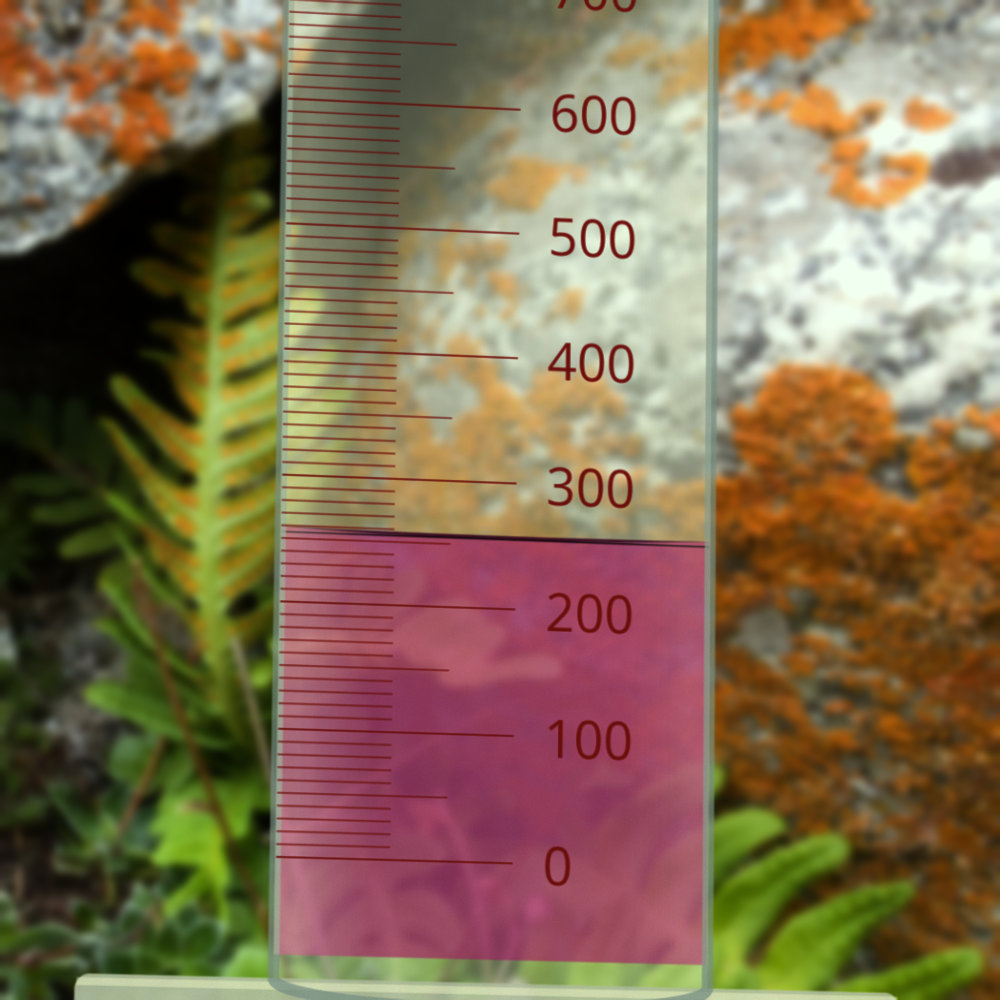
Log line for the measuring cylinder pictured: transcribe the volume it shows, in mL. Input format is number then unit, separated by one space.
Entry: 255 mL
